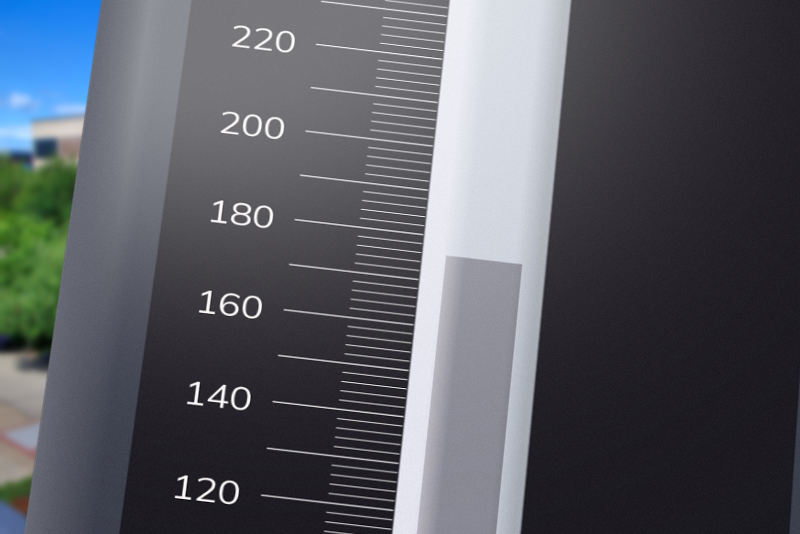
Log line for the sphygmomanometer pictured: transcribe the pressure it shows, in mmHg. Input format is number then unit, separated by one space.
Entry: 176 mmHg
